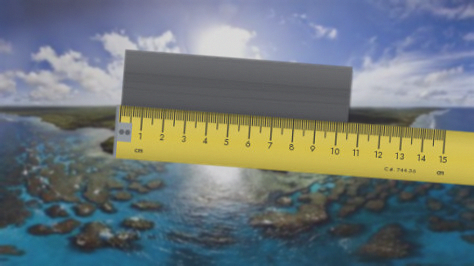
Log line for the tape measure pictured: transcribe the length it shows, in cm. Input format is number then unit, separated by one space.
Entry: 10.5 cm
